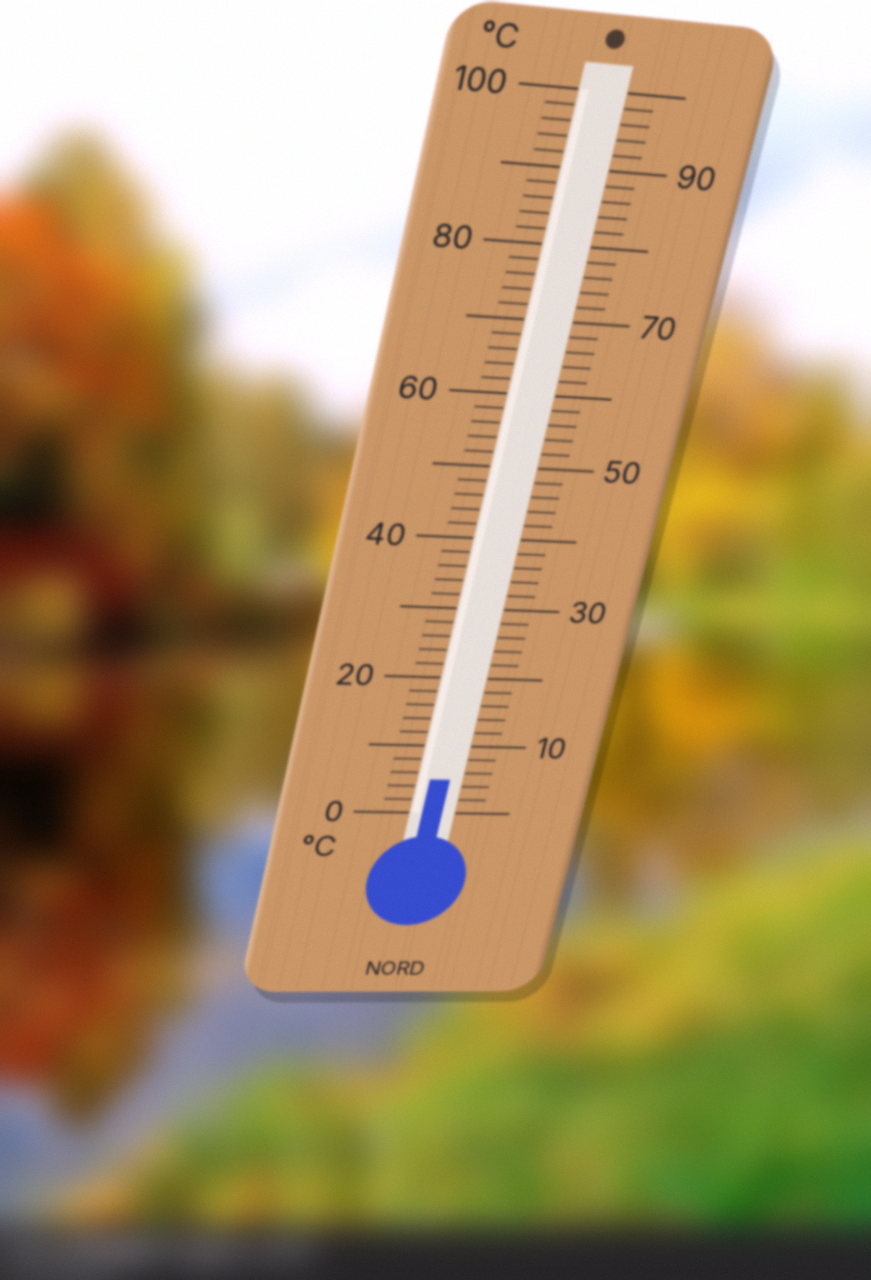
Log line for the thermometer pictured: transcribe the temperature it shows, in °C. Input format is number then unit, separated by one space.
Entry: 5 °C
